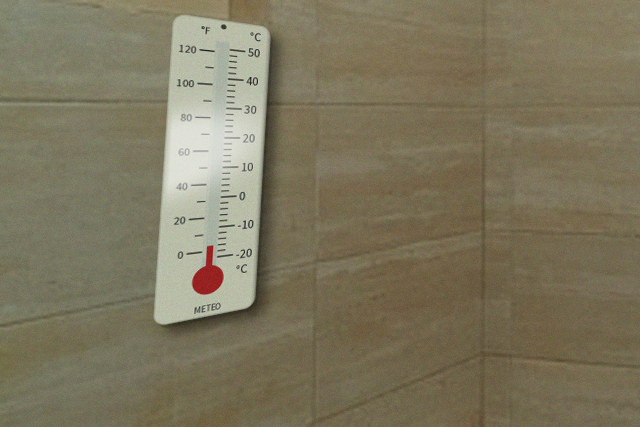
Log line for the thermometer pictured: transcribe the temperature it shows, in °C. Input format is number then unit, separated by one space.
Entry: -16 °C
